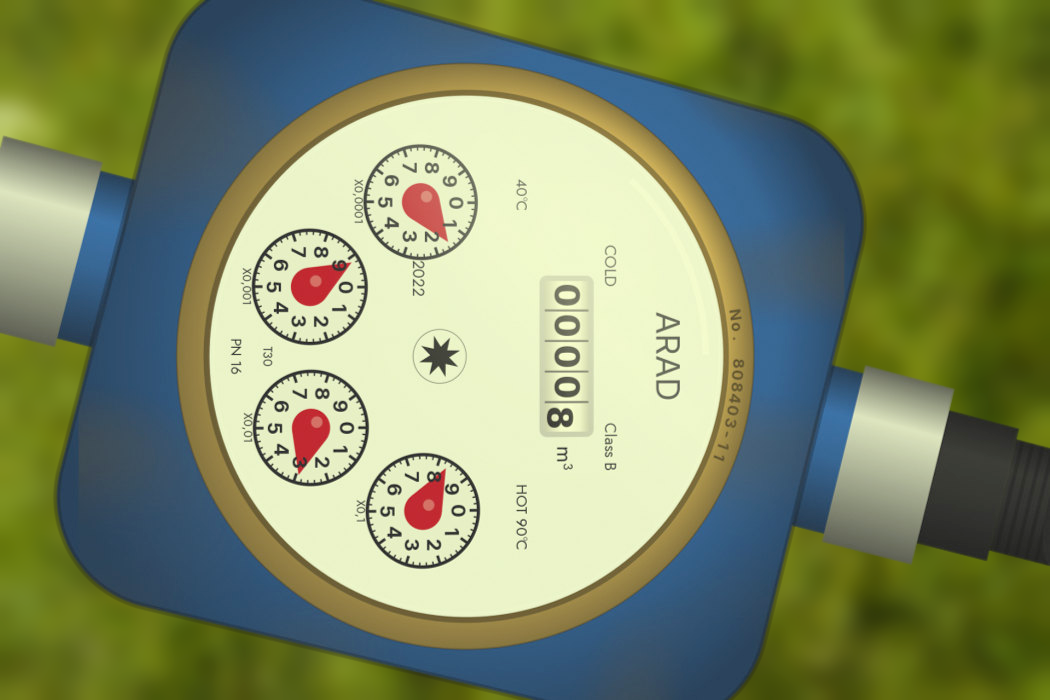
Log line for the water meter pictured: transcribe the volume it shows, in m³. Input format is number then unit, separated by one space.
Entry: 7.8291 m³
